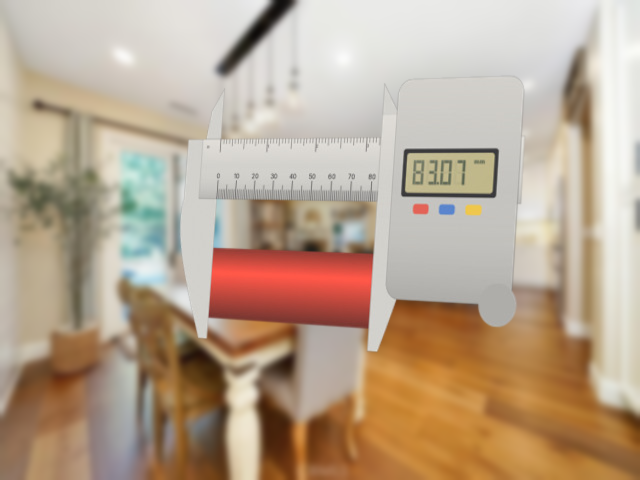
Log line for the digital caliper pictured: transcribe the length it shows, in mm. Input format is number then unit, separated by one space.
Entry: 83.07 mm
